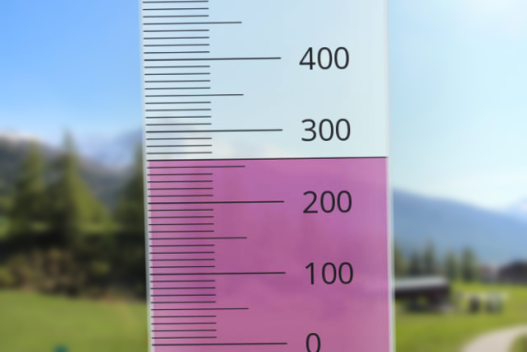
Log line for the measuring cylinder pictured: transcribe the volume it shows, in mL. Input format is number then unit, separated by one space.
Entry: 260 mL
